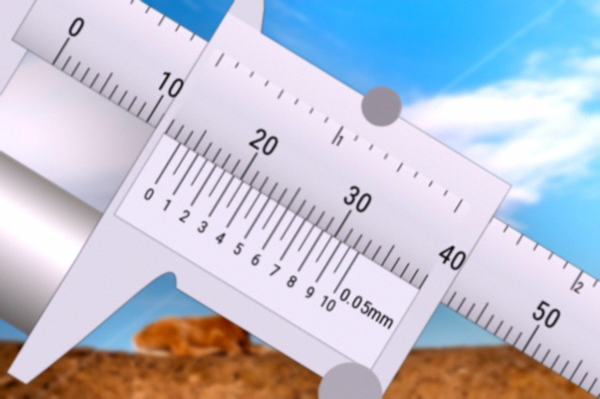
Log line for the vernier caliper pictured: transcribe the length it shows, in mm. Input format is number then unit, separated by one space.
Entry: 13.6 mm
